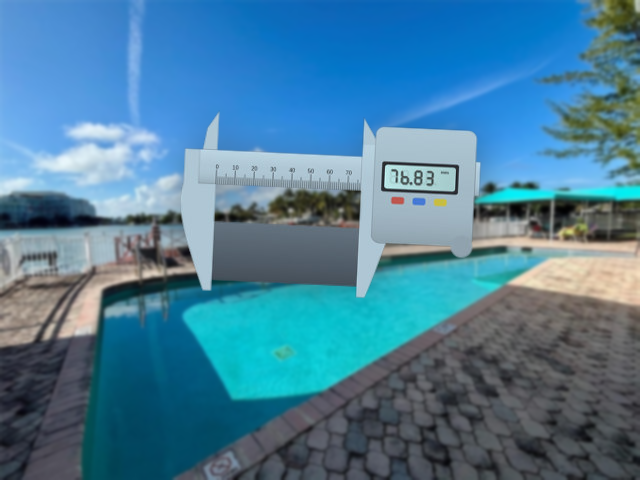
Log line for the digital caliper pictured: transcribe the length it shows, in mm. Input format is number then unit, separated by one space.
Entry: 76.83 mm
